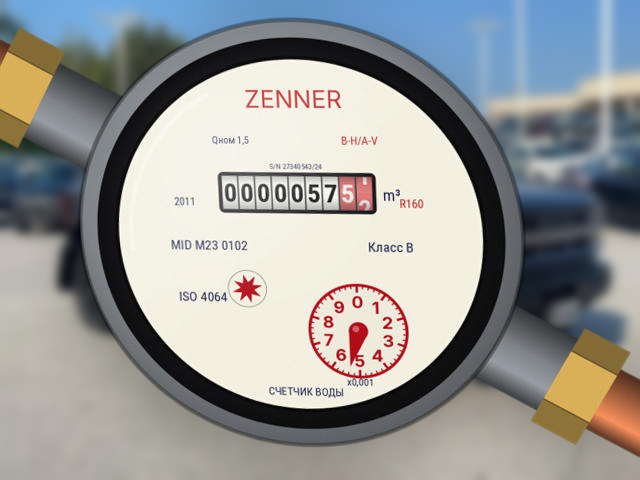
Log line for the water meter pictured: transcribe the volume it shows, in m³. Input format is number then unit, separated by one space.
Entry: 57.515 m³
